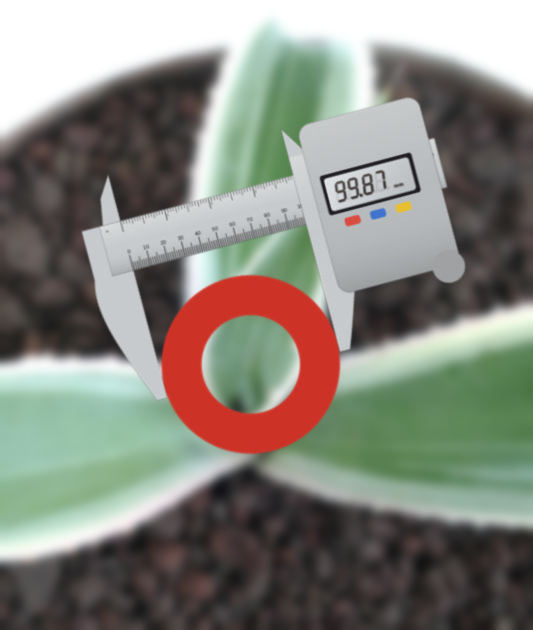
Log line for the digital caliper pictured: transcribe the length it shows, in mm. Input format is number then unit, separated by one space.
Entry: 99.87 mm
